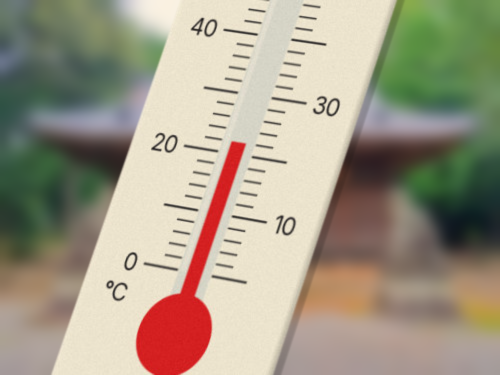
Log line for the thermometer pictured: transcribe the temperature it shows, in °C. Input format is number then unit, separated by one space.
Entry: 22 °C
